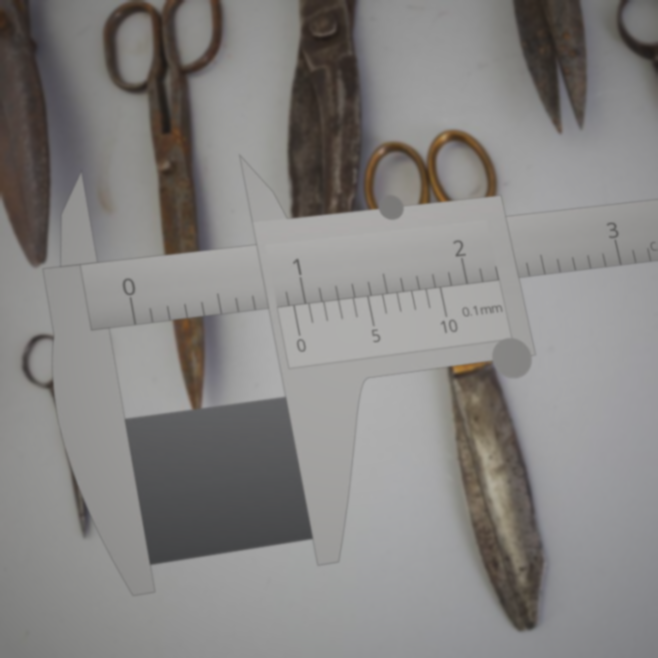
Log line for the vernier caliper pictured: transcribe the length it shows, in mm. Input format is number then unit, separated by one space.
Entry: 9.3 mm
